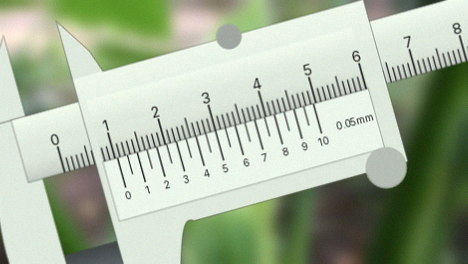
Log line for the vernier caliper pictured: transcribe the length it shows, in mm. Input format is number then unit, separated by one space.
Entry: 10.5 mm
